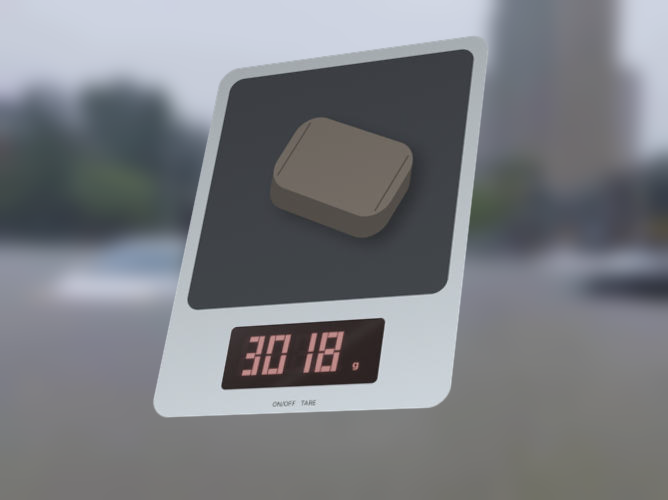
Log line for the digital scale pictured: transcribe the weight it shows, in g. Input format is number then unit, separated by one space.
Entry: 3018 g
